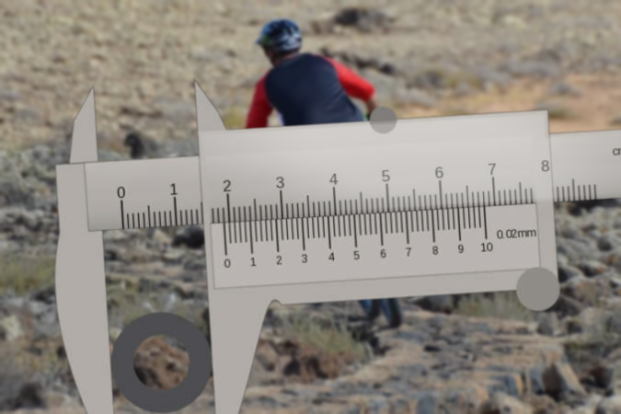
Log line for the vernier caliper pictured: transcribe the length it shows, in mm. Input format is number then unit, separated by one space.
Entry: 19.0 mm
